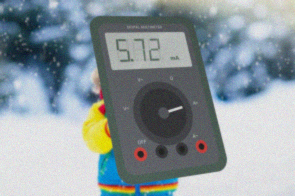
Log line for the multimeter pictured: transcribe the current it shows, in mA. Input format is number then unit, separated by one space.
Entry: 5.72 mA
